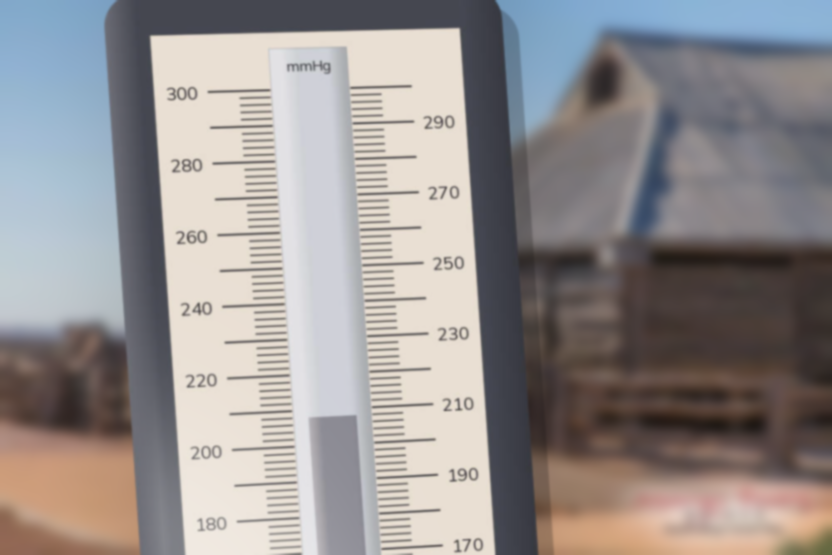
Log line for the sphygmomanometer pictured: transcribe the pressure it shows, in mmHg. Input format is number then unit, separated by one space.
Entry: 208 mmHg
